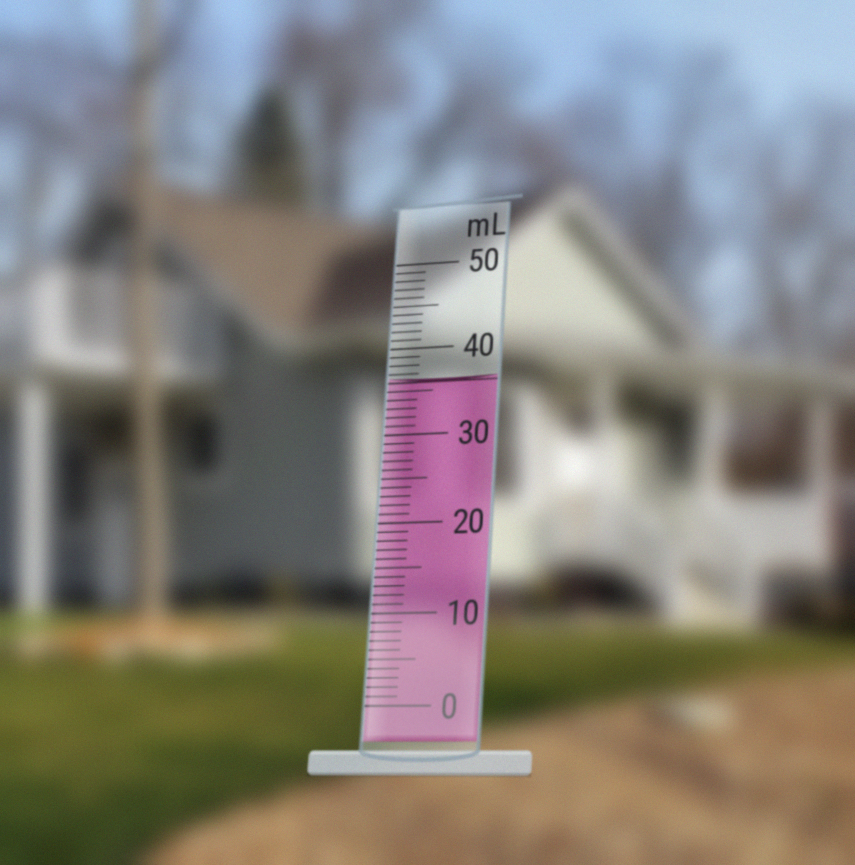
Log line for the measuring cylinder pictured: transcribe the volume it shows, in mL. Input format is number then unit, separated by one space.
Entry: 36 mL
